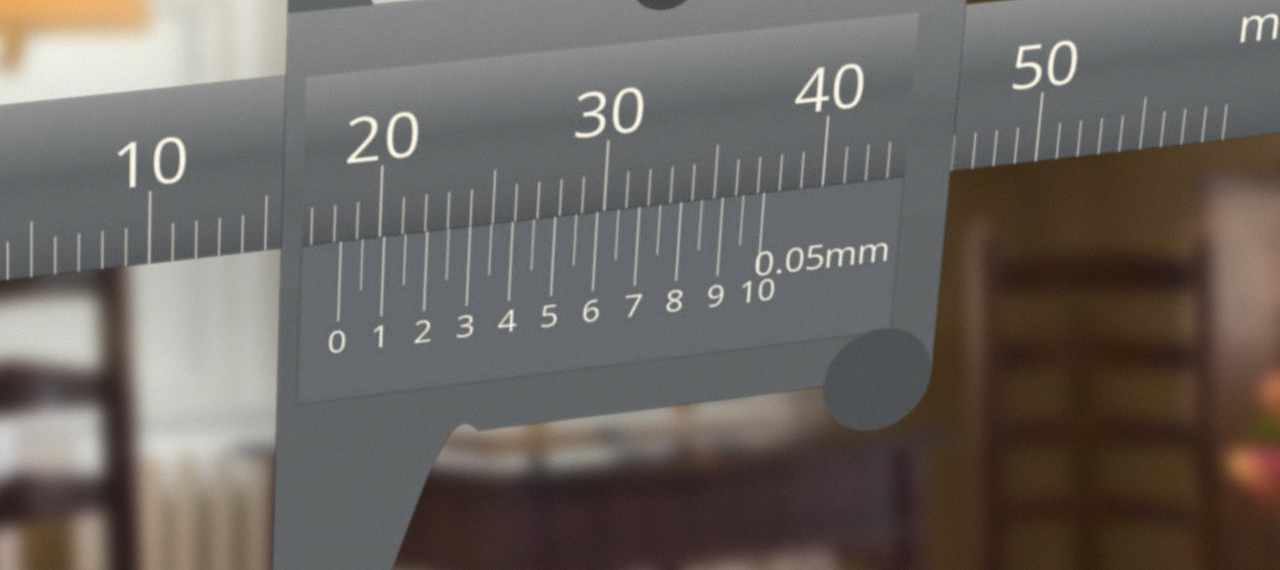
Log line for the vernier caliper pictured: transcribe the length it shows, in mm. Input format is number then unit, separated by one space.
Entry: 18.3 mm
